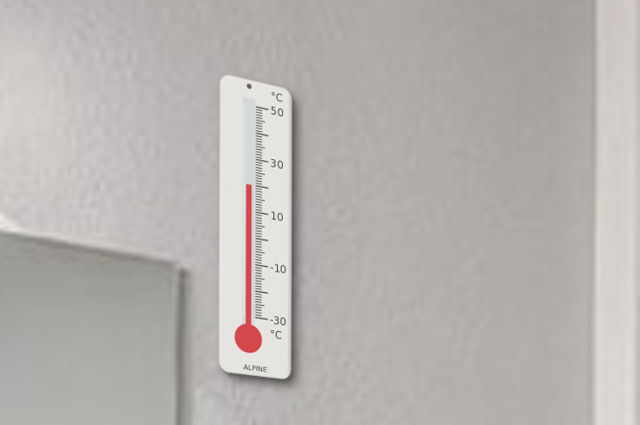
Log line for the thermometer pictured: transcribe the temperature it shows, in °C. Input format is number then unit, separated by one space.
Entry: 20 °C
